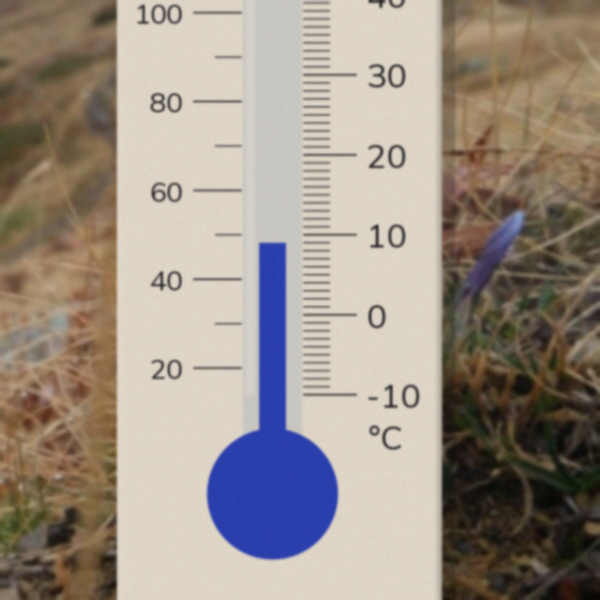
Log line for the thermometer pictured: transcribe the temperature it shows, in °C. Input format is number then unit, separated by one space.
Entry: 9 °C
